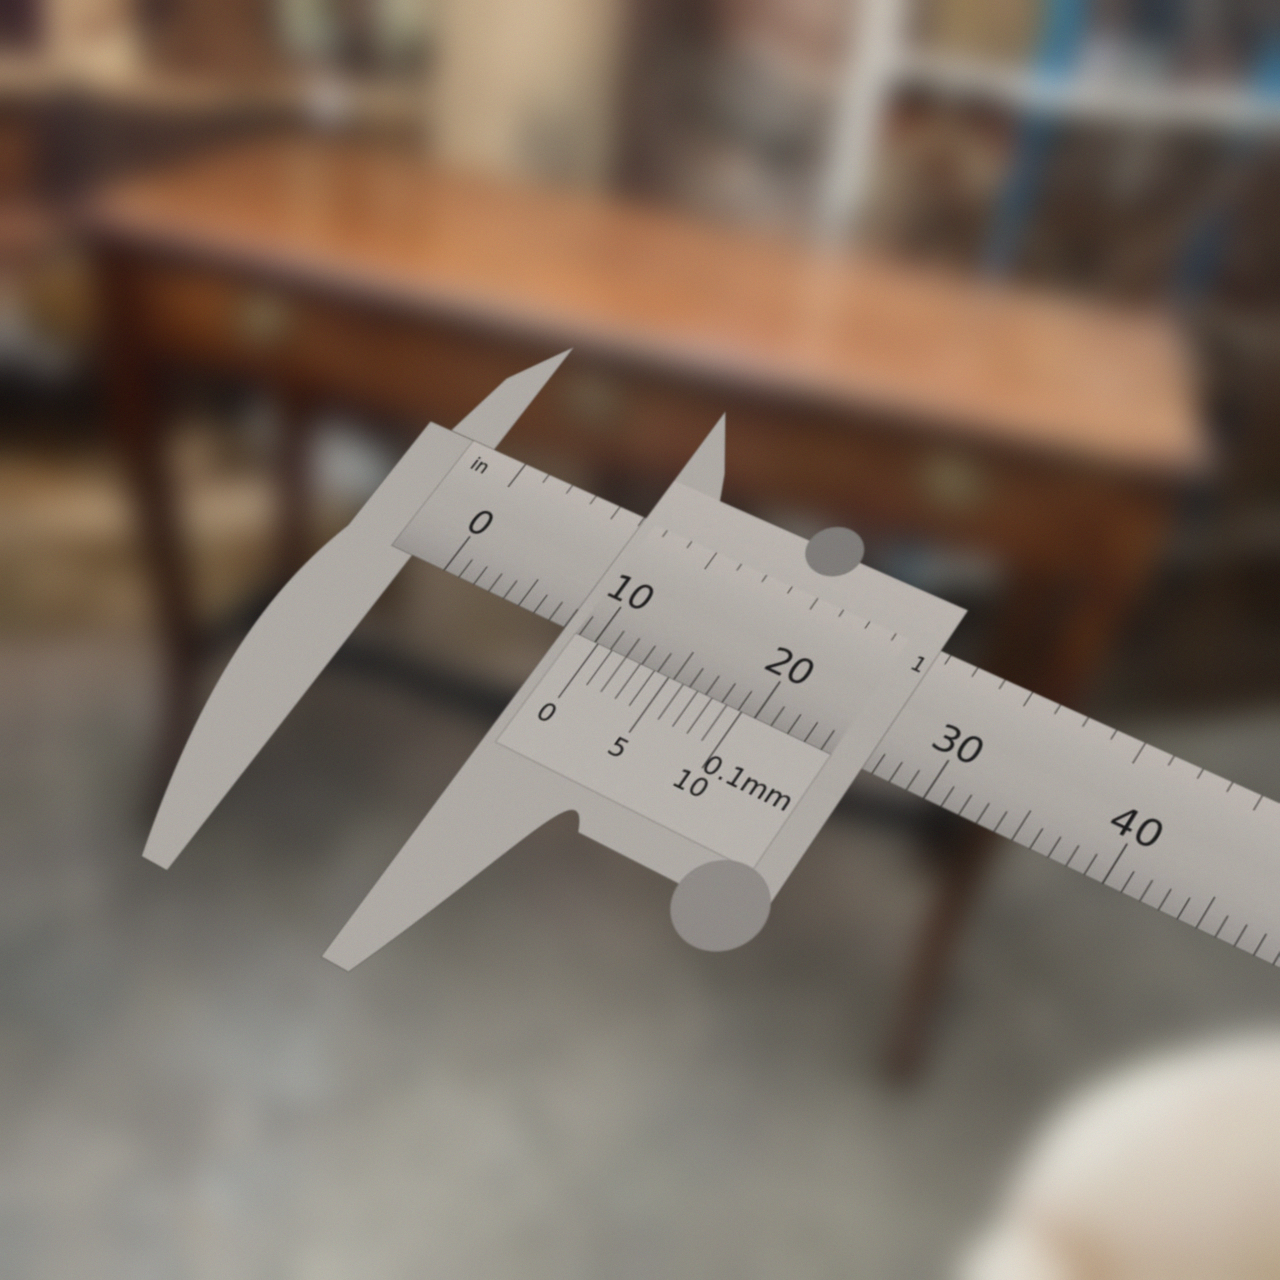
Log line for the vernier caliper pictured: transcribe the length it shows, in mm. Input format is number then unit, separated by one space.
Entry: 10.2 mm
